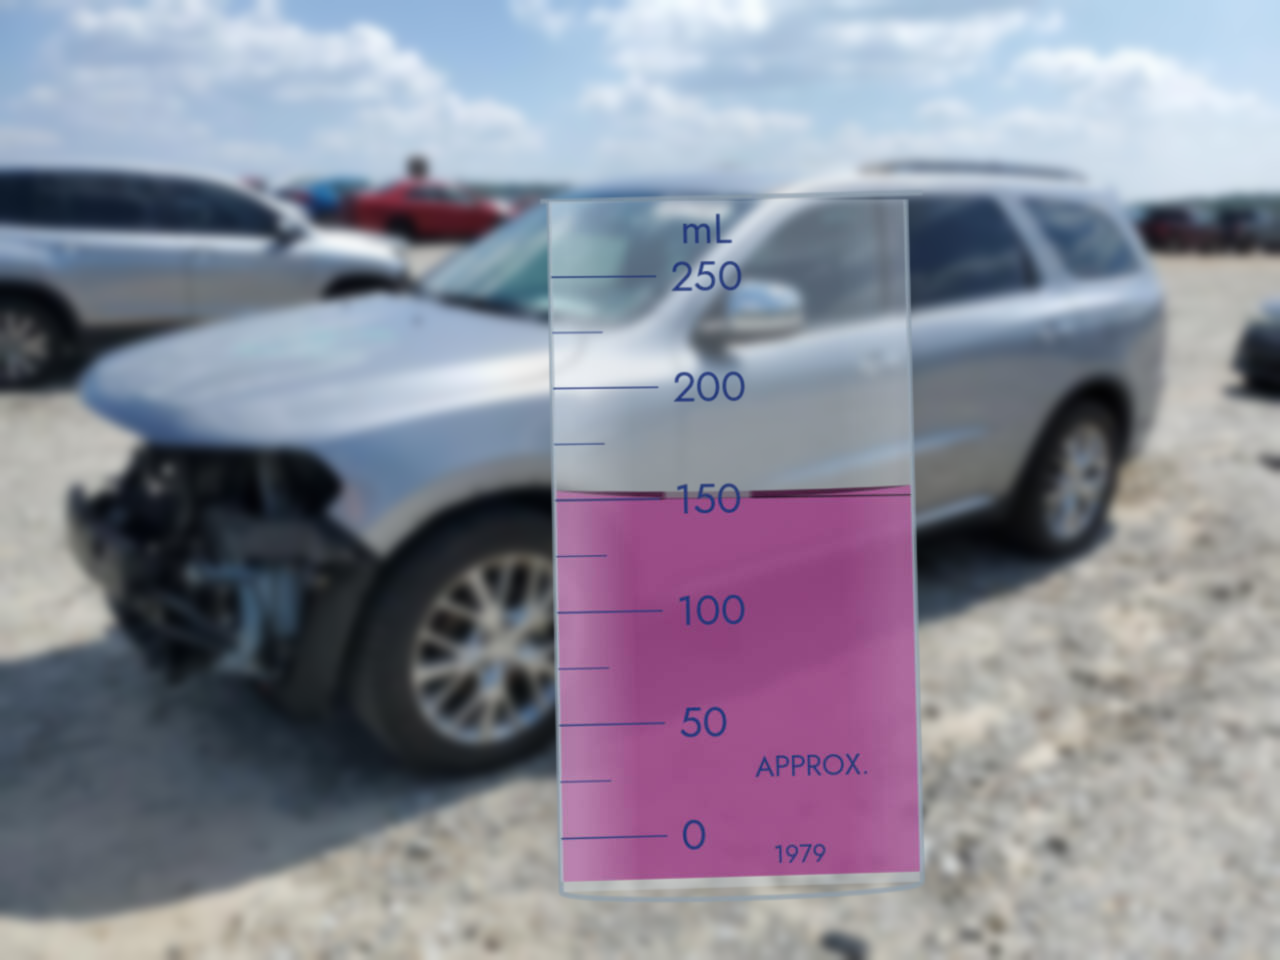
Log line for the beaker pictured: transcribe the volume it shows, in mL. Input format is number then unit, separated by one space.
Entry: 150 mL
